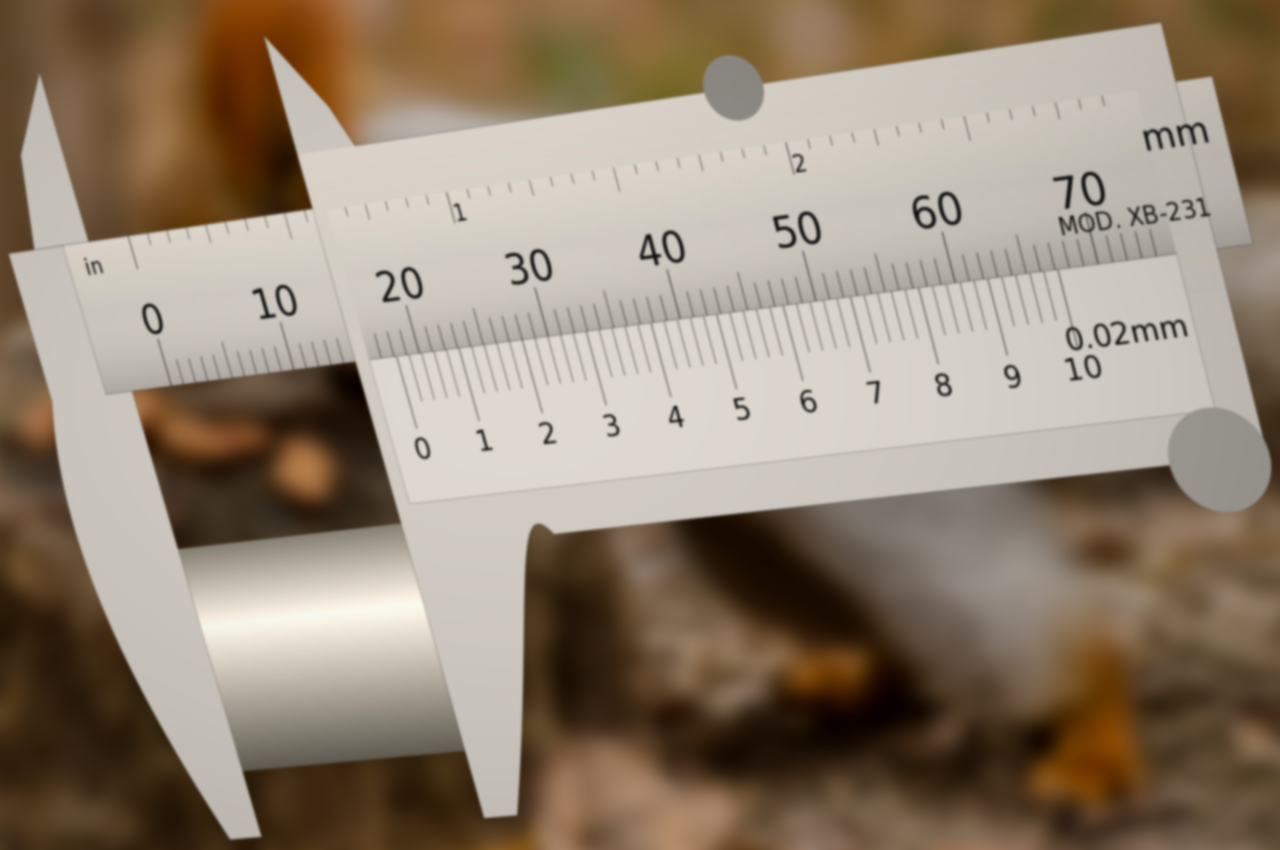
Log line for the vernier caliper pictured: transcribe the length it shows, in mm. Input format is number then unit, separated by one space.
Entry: 18.2 mm
